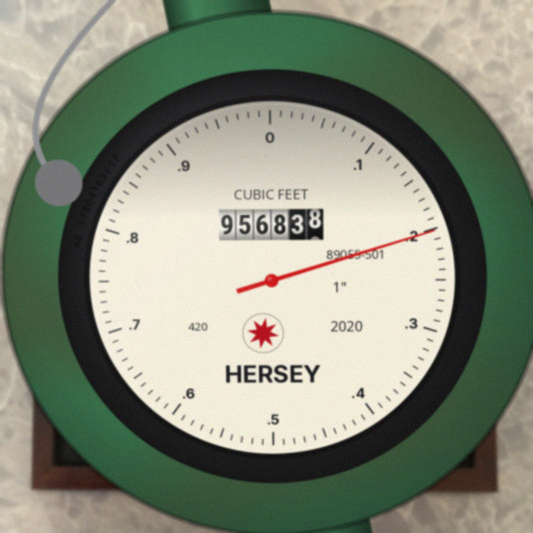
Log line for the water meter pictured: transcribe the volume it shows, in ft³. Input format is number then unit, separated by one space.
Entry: 956838.20 ft³
